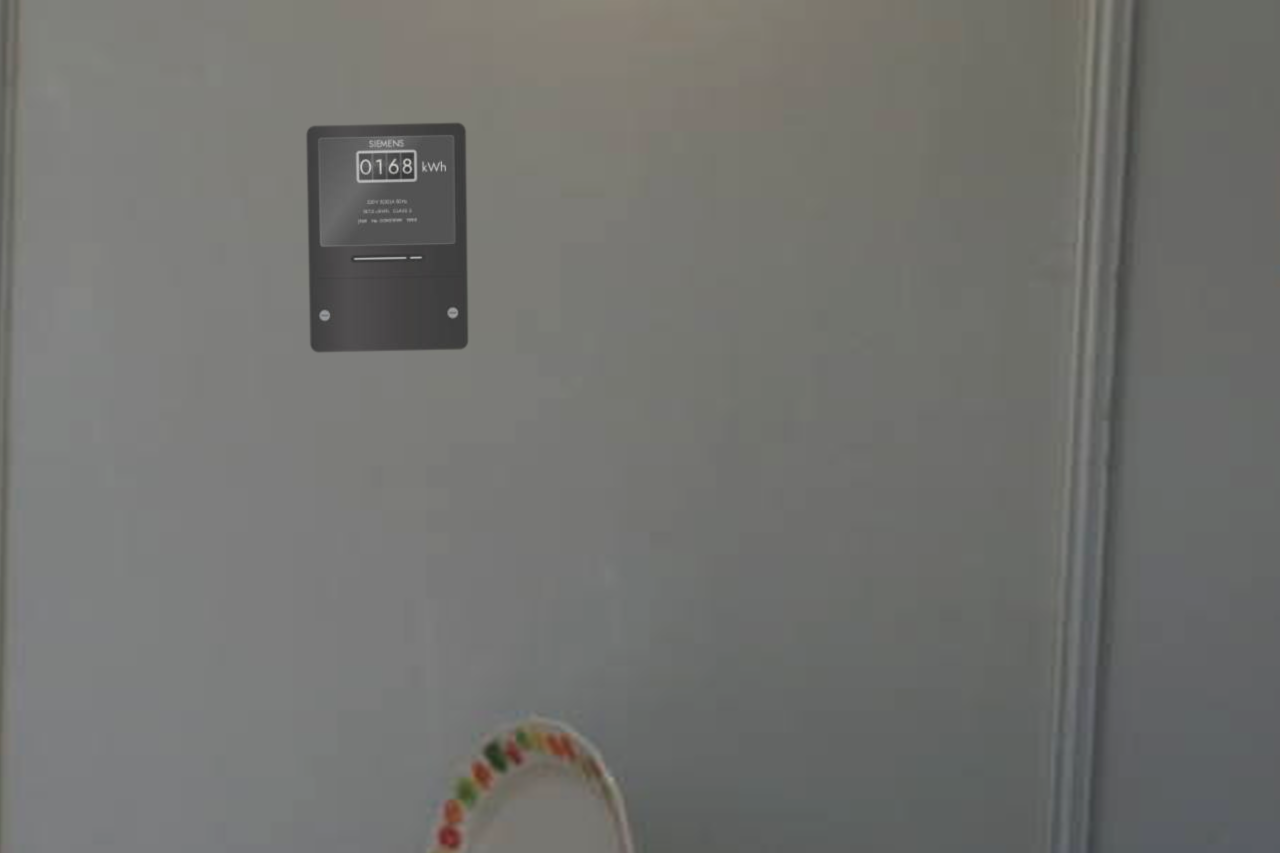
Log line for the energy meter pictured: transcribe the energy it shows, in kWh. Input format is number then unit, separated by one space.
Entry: 168 kWh
